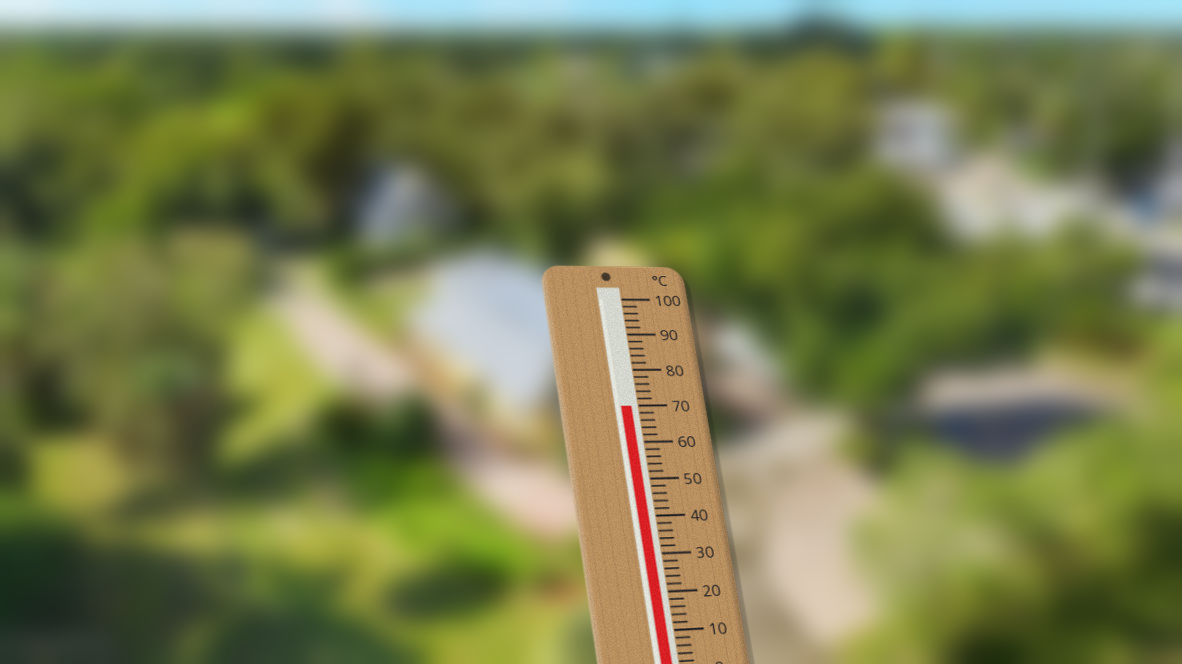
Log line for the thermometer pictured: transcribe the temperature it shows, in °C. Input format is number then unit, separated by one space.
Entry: 70 °C
